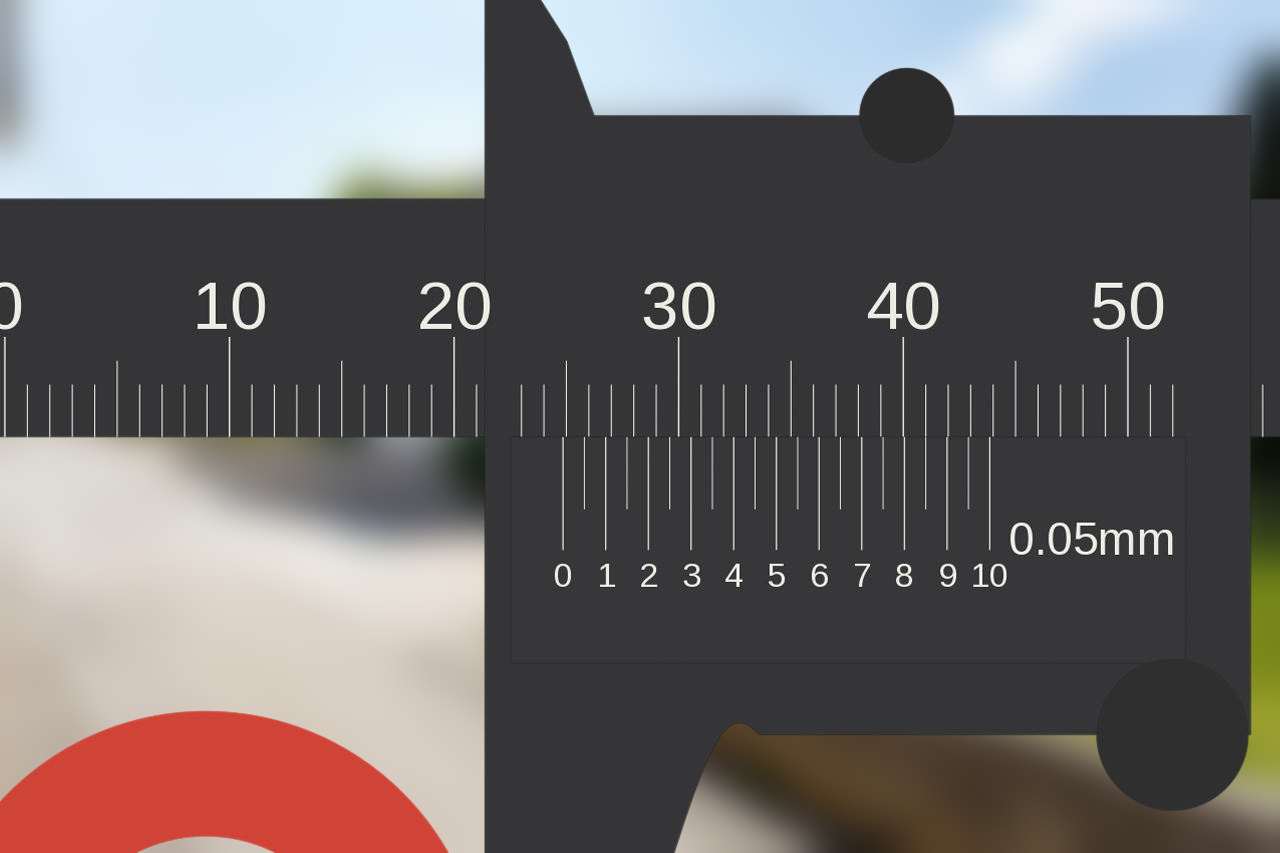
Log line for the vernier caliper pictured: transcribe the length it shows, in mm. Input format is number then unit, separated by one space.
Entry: 24.85 mm
